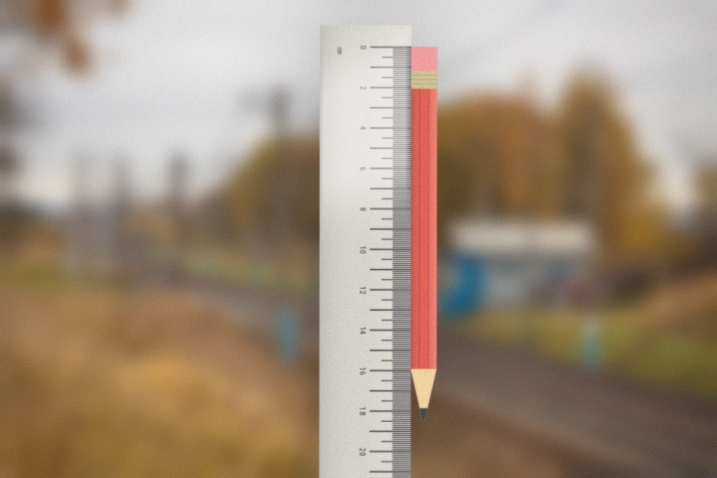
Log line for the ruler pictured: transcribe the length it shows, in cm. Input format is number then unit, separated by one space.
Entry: 18.5 cm
